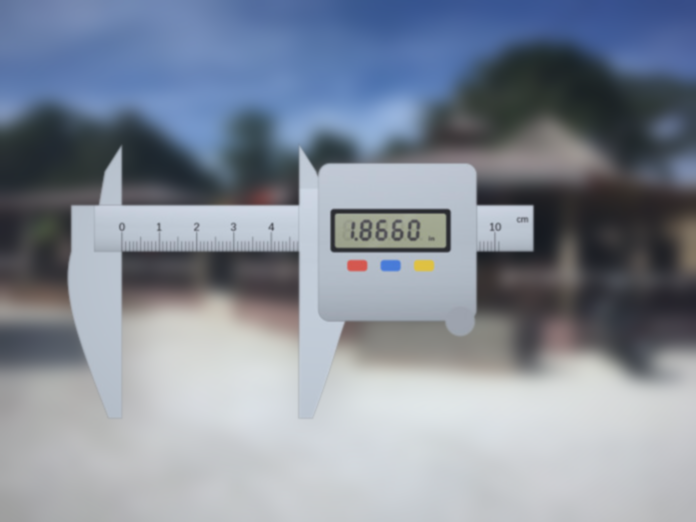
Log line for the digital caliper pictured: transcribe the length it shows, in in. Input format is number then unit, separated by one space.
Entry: 1.8660 in
